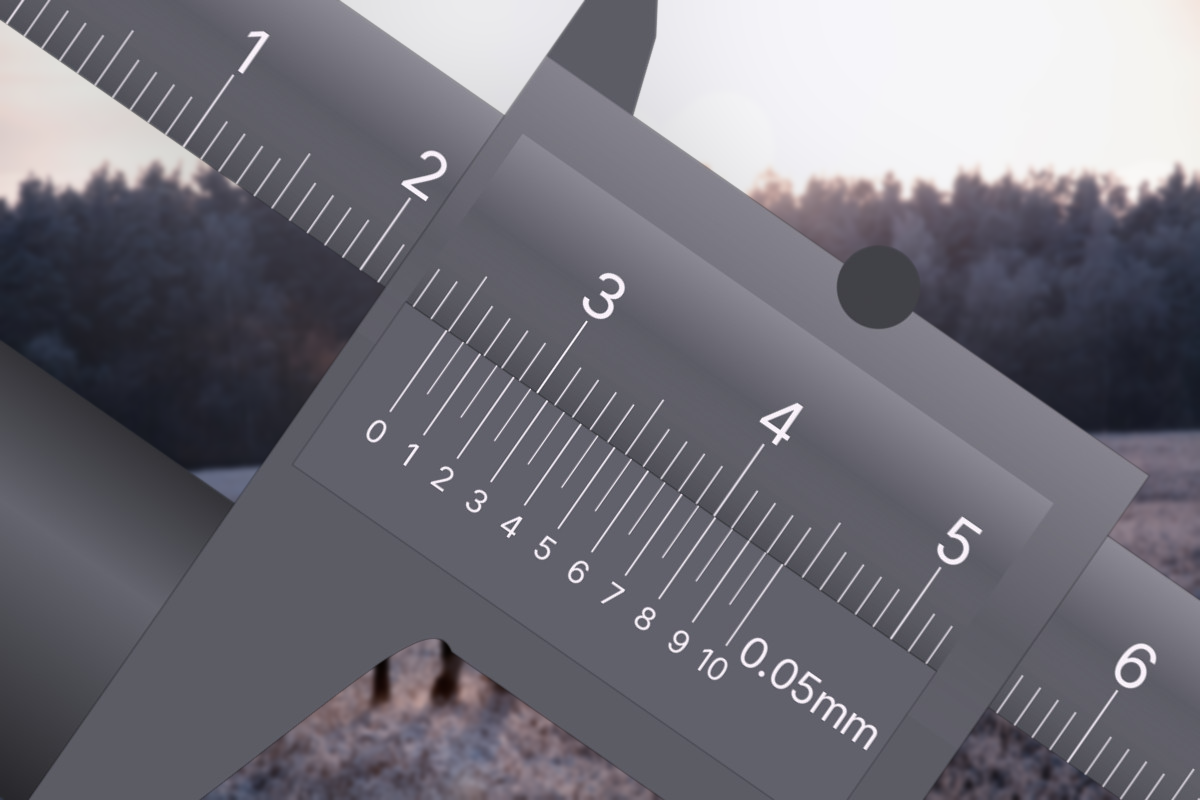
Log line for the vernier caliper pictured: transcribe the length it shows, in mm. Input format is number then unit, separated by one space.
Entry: 24.9 mm
